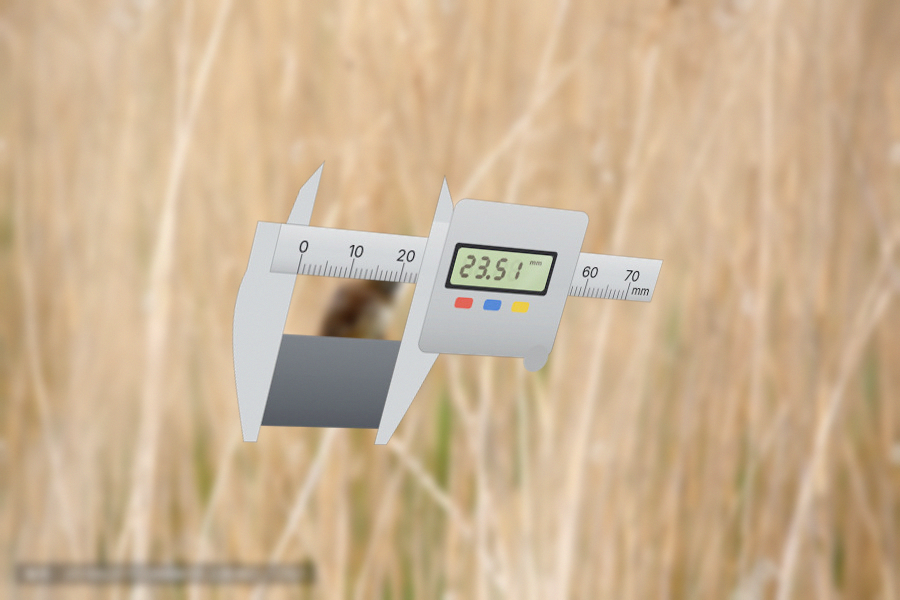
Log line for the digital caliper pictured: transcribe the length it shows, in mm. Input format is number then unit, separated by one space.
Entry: 23.51 mm
